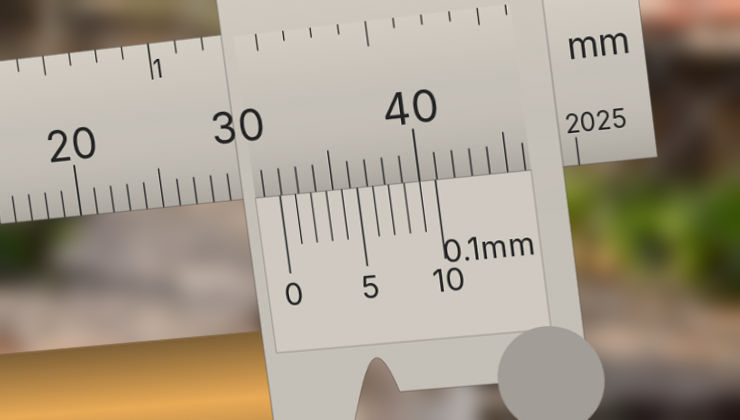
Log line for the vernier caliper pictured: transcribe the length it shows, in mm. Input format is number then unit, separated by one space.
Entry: 31.9 mm
